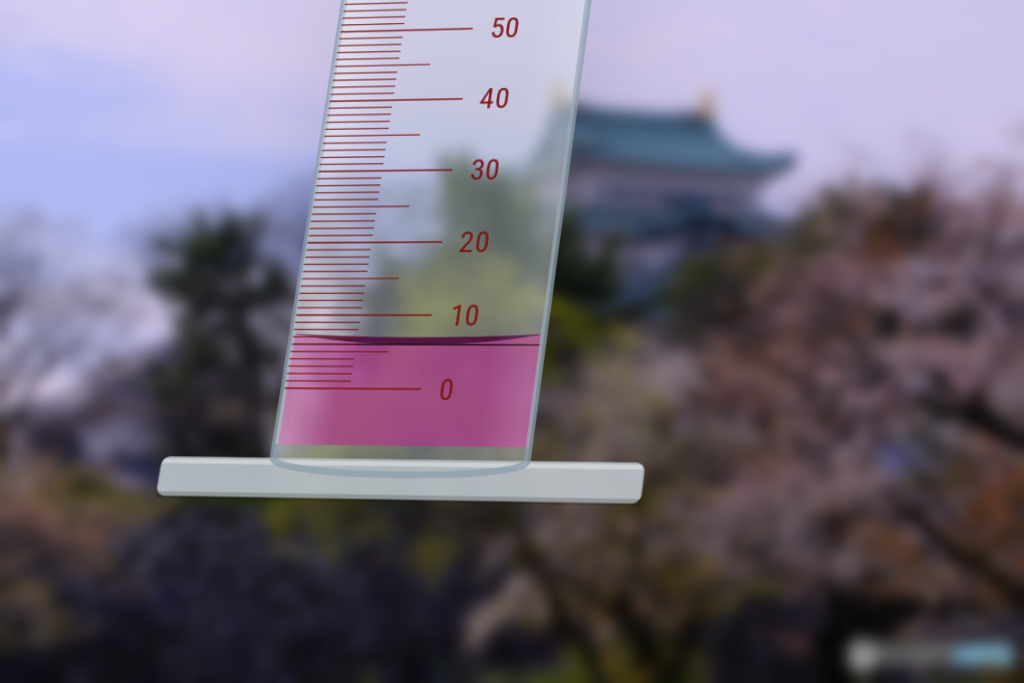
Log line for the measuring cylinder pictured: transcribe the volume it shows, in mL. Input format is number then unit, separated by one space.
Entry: 6 mL
